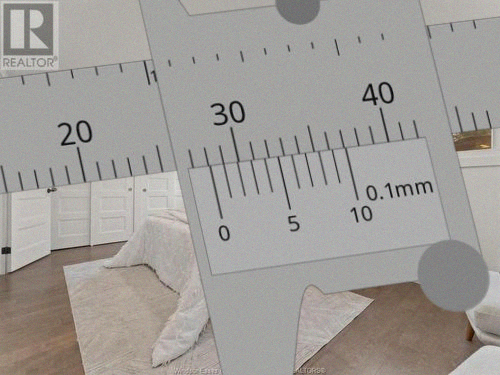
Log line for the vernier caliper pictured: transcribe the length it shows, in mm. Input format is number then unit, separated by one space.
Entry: 28.1 mm
